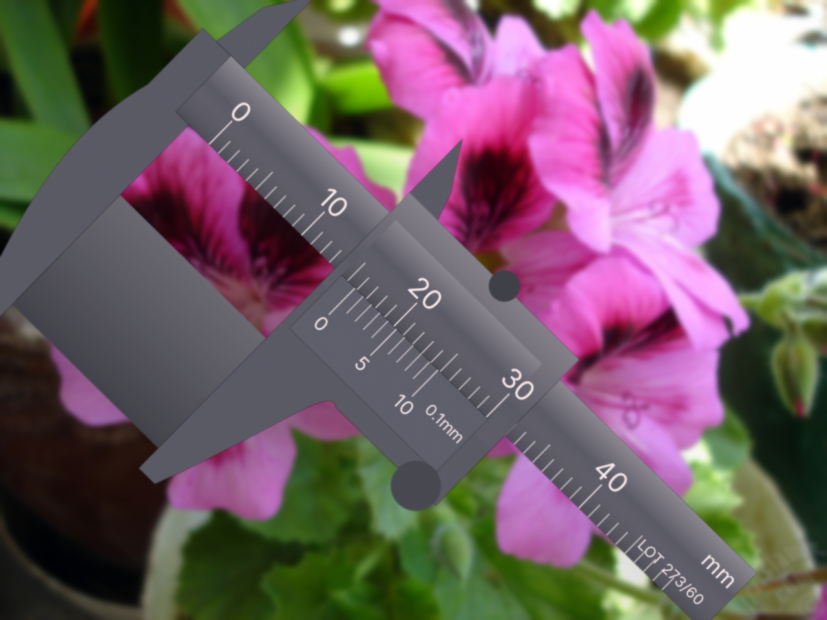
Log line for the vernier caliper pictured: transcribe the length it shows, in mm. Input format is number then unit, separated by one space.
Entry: 15.8 mm
